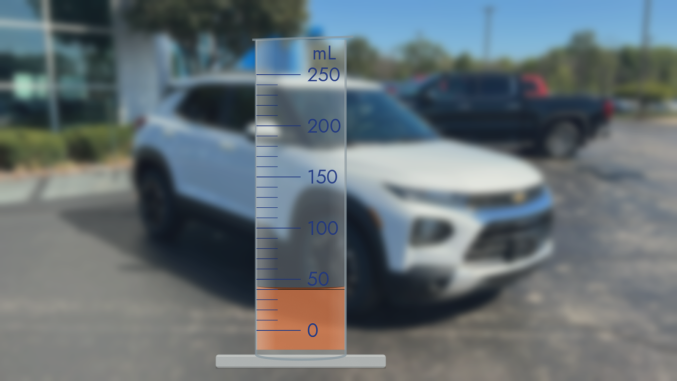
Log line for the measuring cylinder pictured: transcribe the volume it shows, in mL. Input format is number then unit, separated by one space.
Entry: 40 mL
